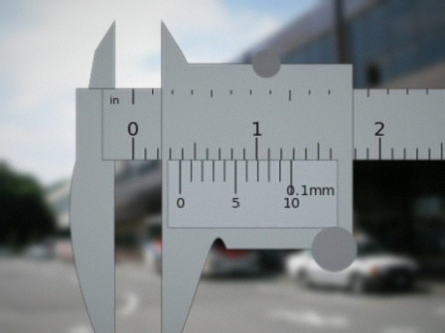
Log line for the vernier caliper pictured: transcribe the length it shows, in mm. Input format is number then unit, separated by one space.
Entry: 3.8 mm
